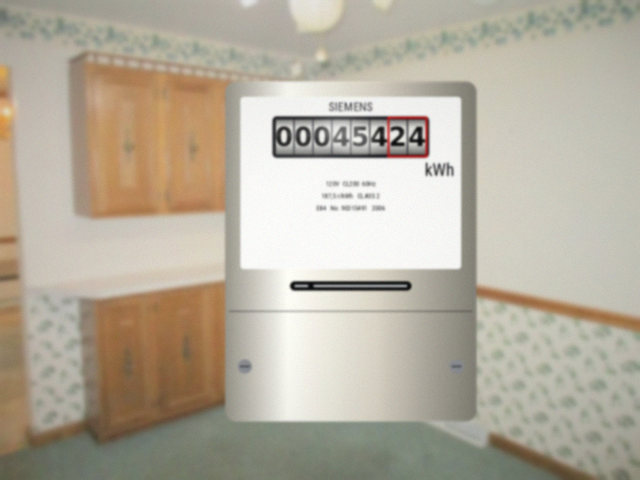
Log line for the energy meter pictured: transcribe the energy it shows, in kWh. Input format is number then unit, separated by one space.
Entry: 454.24 kWh
